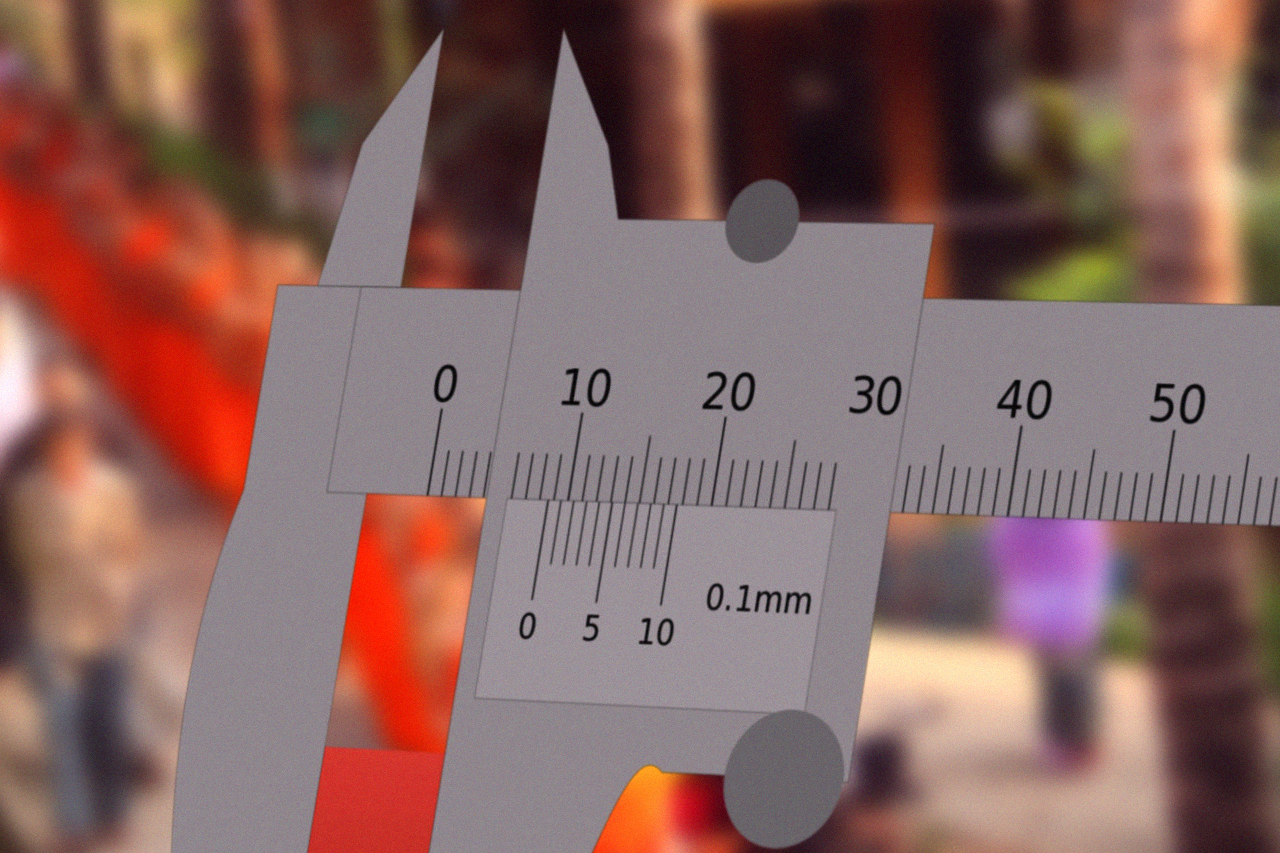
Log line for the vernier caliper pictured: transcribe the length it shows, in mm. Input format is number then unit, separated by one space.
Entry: 8.6 mm
